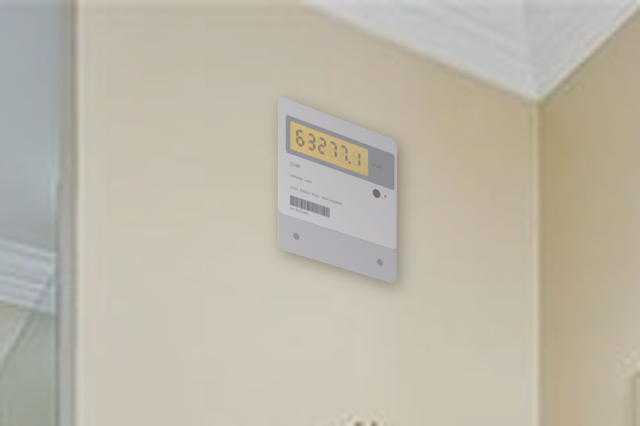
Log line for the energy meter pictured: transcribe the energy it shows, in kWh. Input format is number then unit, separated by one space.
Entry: 63277.1 kWh
